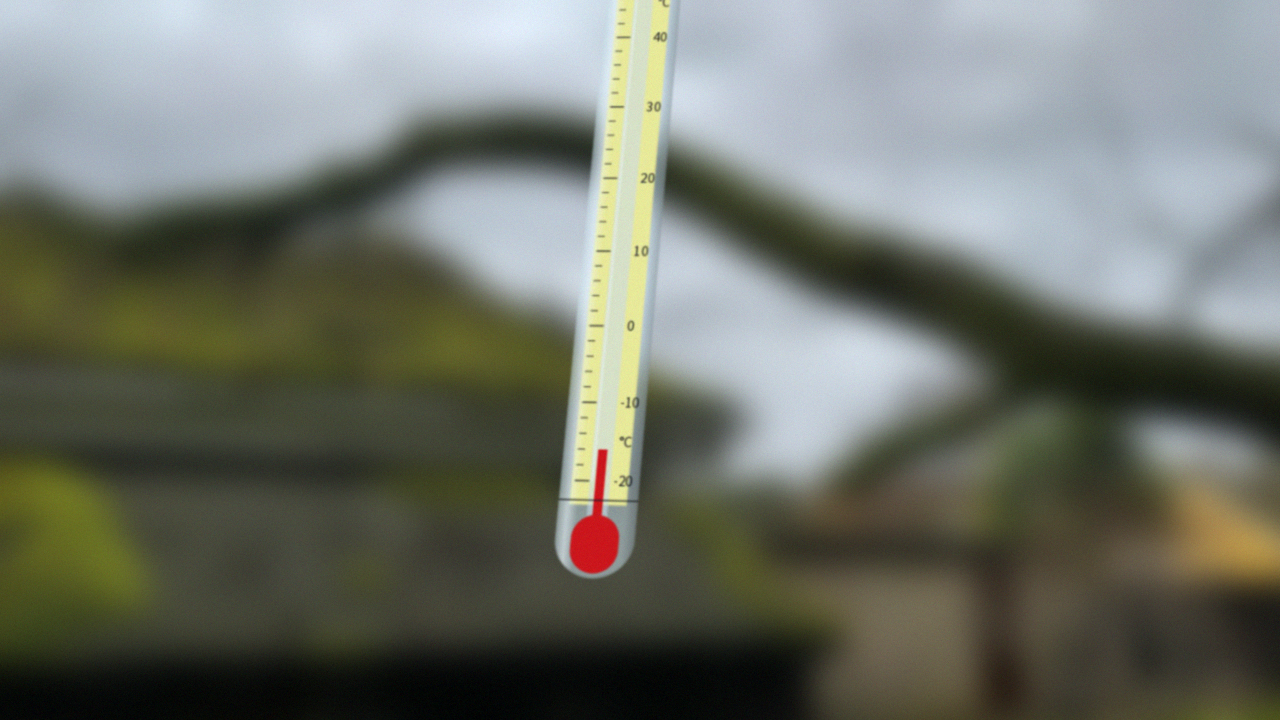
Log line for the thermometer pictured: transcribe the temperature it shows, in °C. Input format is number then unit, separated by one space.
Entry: -16 °C
